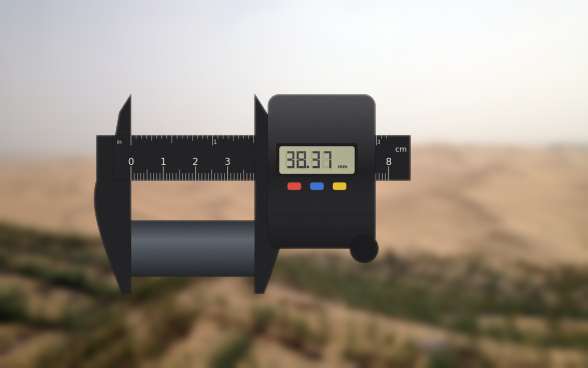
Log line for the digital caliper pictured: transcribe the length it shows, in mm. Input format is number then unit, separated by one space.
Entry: 38.37 mm
